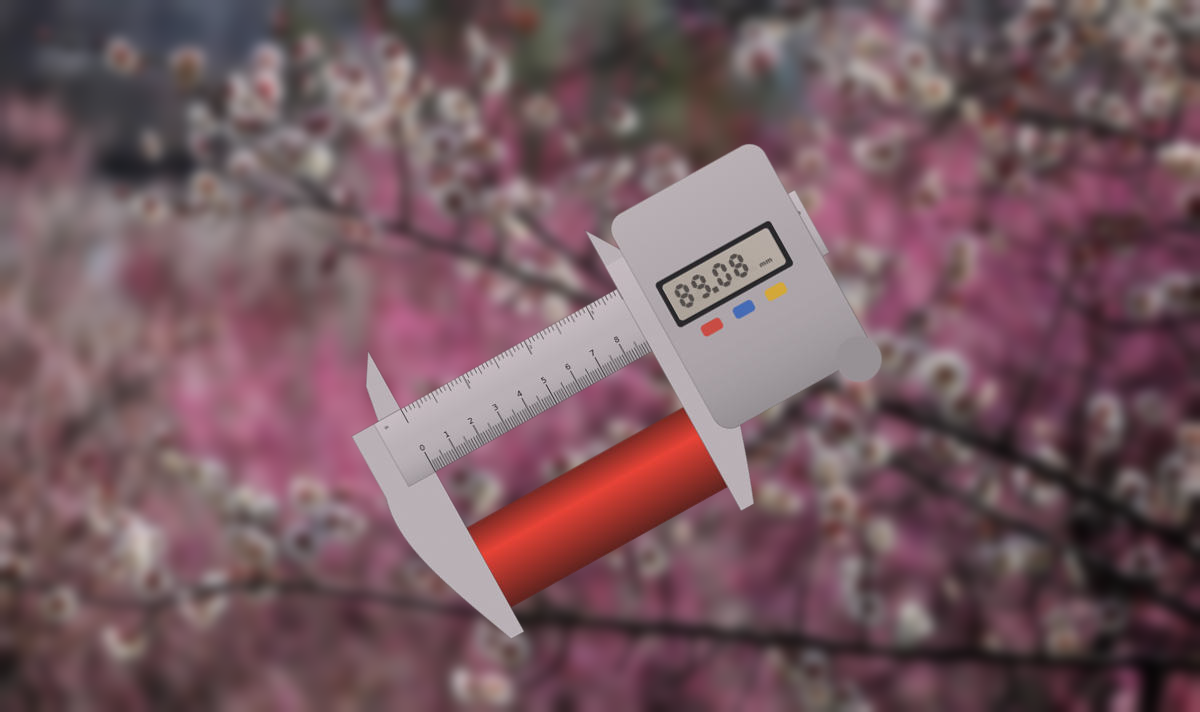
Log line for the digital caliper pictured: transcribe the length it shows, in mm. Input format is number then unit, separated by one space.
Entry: 89.08 mm
